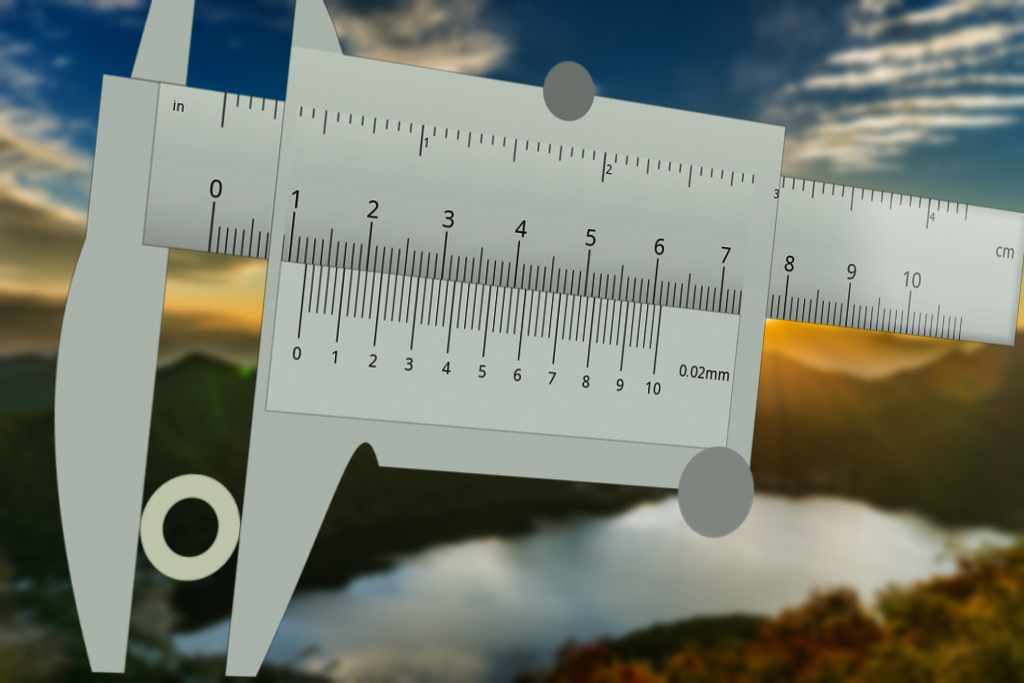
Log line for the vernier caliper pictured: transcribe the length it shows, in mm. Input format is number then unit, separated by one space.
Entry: 12.2 mm
